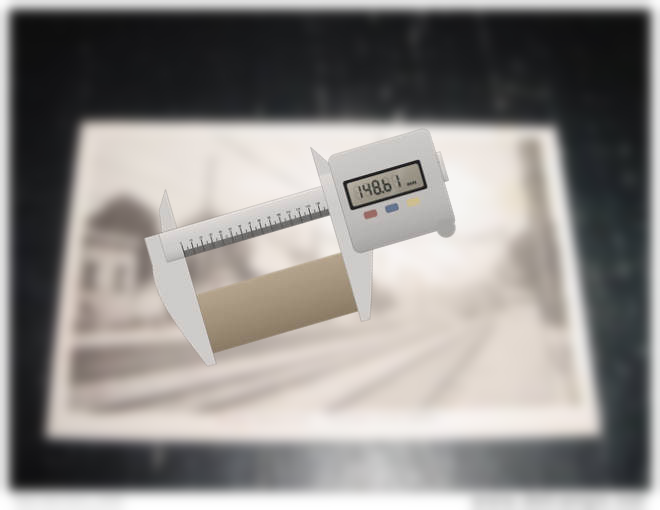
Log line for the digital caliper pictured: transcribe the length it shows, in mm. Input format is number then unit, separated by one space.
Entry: 148.61 mm
